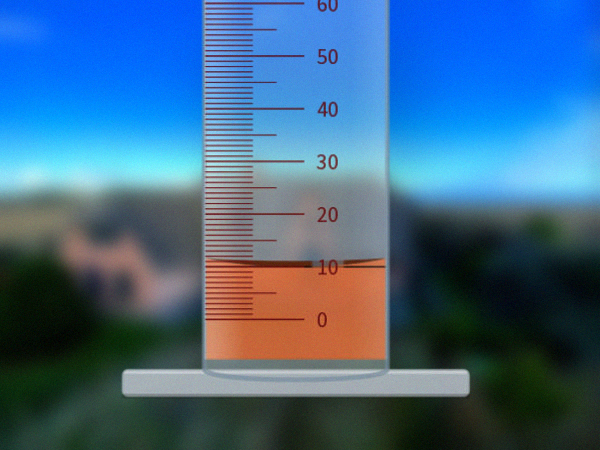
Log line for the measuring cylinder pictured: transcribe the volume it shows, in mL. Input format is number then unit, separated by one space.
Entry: 10 mL
